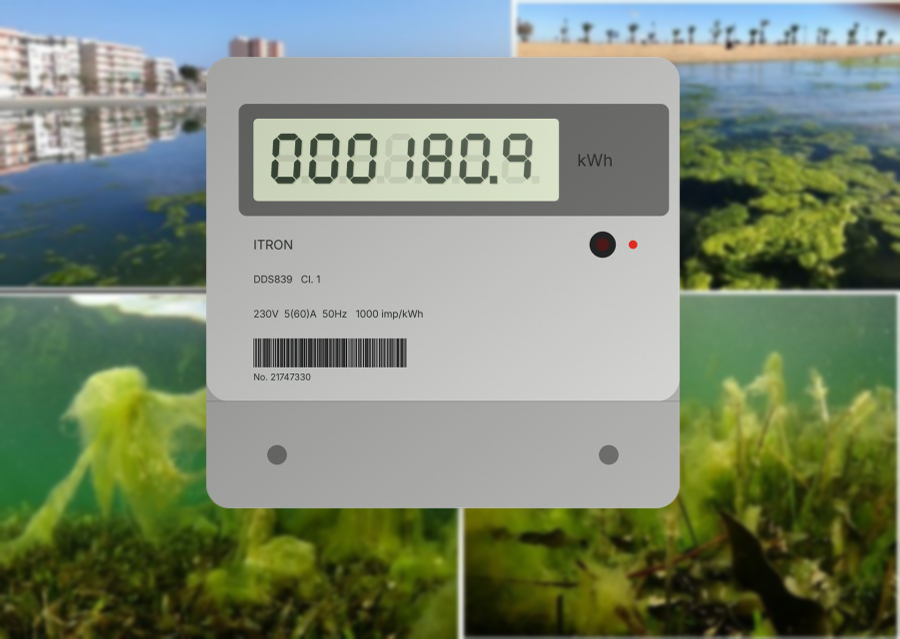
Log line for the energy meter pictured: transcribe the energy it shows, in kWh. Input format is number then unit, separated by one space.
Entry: 180.9 kWh
